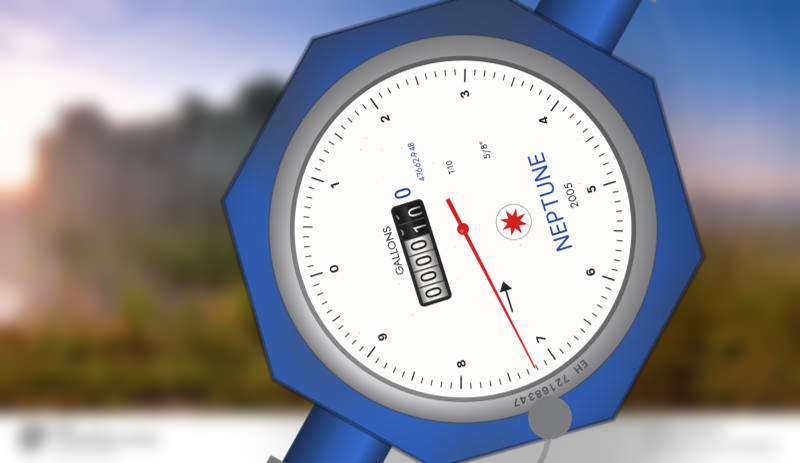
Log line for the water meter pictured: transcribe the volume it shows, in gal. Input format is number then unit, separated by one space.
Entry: 97.2 gal
